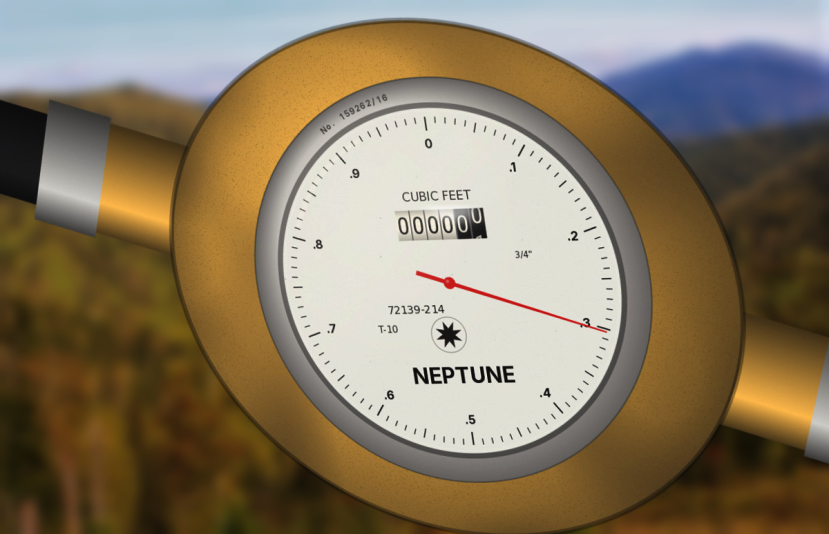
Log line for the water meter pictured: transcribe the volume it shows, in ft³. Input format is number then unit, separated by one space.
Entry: 0.30 ft³
